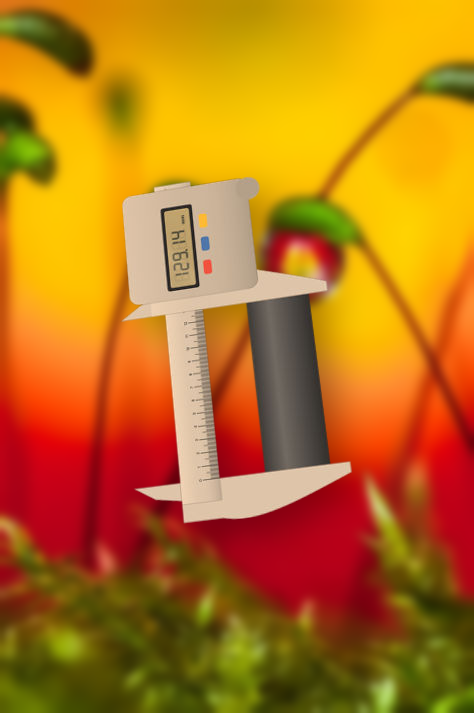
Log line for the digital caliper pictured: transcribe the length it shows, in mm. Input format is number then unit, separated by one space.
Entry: 129.14 mm
